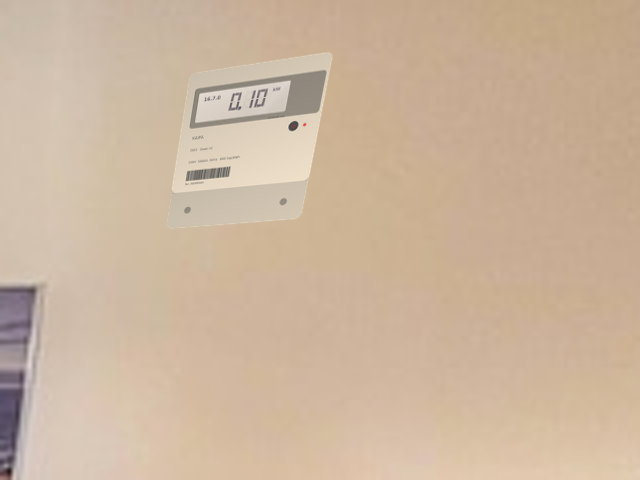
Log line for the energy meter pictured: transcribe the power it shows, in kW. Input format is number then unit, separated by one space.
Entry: 0.10 kW
